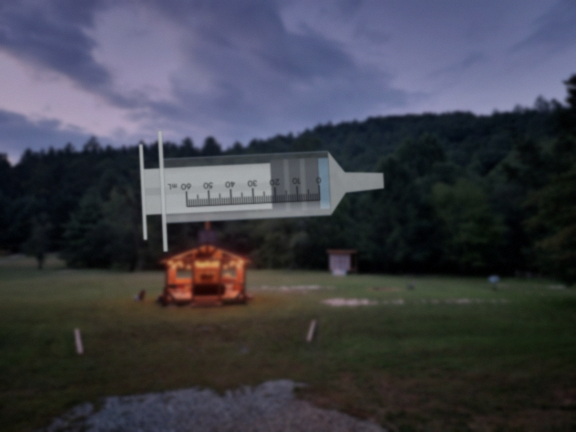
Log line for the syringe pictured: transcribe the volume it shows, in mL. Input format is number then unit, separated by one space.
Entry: 0 mL
